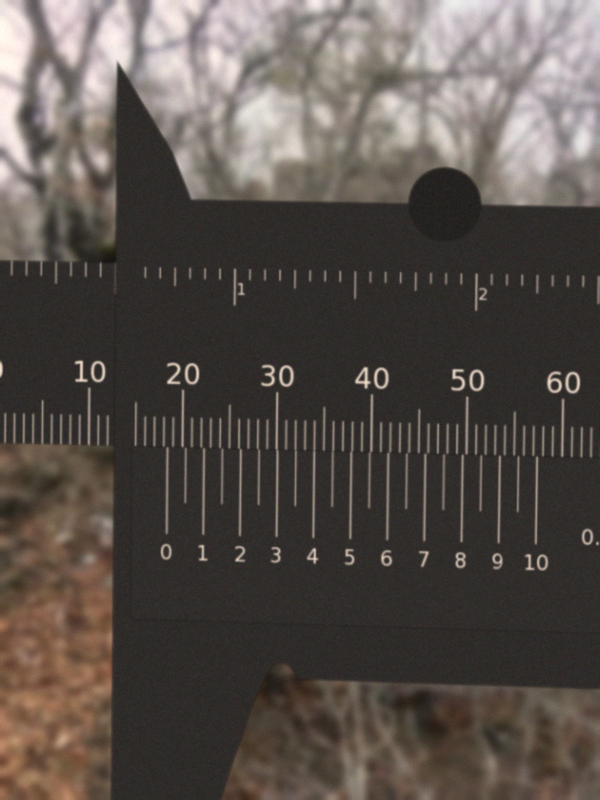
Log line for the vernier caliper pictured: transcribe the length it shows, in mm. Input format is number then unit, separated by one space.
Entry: 18.4 mm
